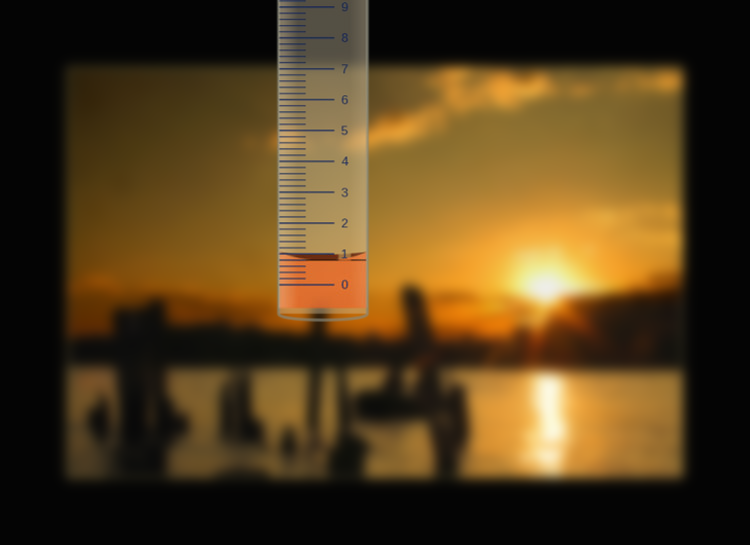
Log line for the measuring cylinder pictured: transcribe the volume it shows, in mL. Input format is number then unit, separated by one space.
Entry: 0.8 mL
